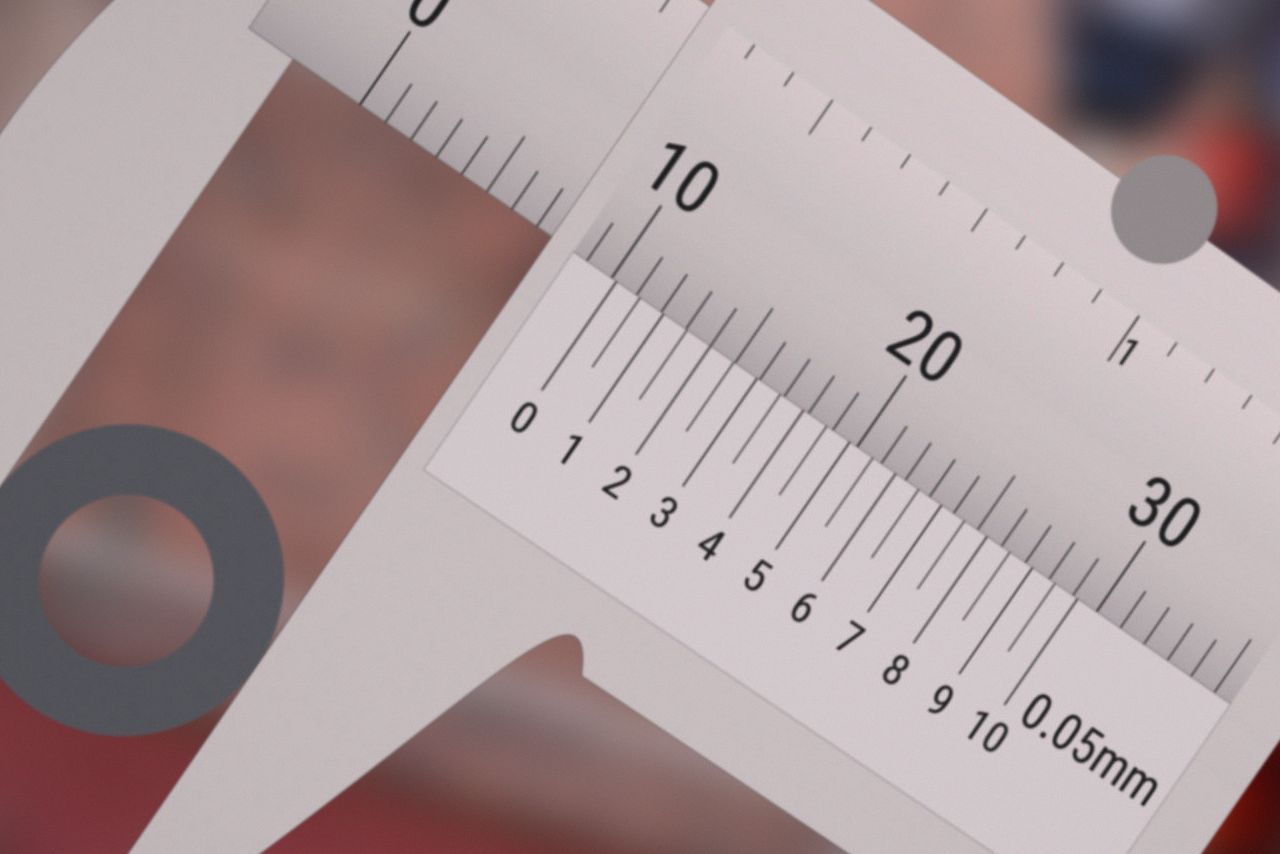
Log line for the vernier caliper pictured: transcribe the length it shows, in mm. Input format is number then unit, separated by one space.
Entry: 10.2 mm
